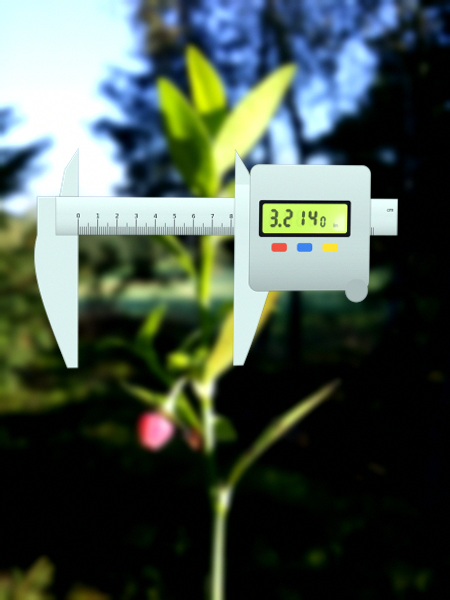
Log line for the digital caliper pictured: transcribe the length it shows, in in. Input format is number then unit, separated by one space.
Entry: 3.2140 in
